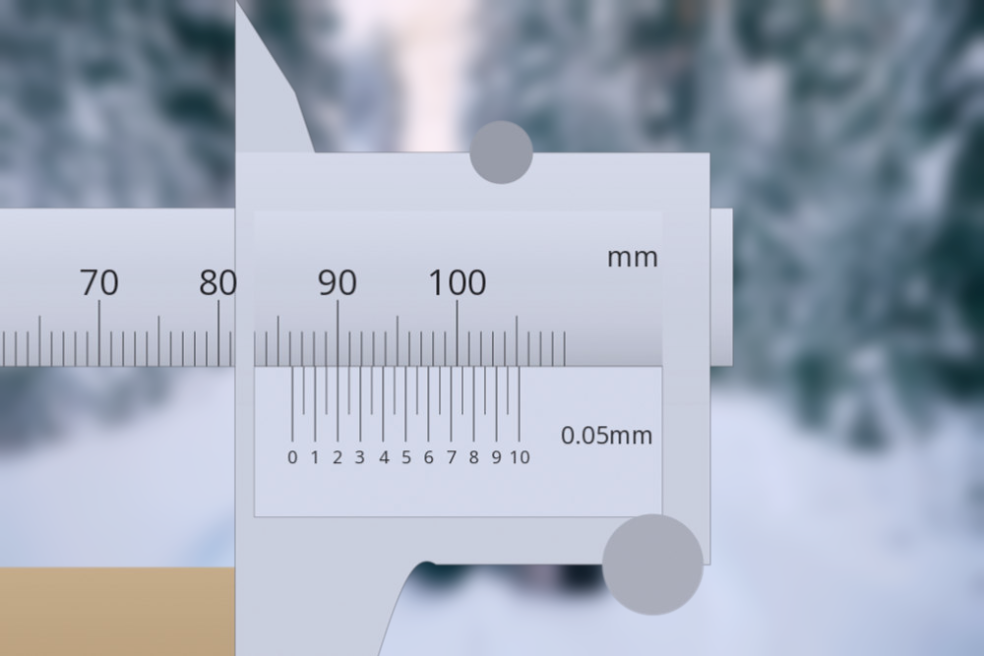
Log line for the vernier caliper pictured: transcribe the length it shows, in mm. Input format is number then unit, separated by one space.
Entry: 86.2 mm
